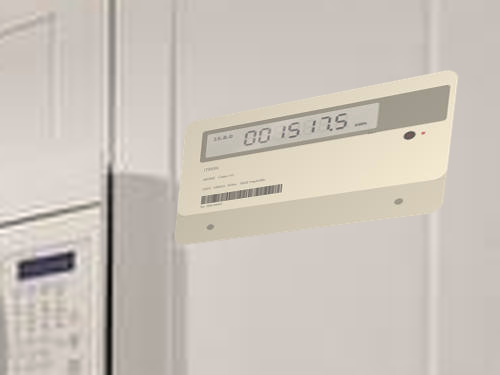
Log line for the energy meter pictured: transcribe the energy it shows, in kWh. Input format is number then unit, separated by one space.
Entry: 1517.5 kWh
